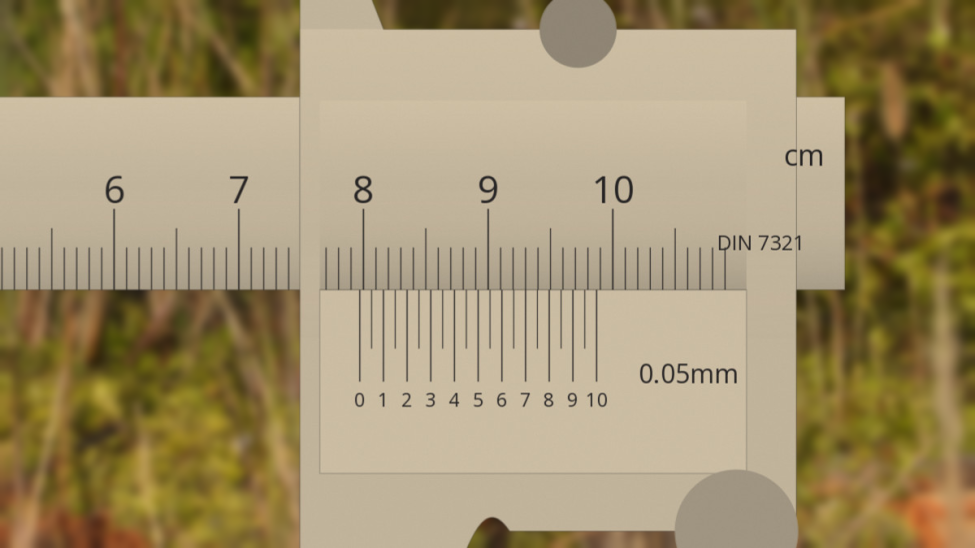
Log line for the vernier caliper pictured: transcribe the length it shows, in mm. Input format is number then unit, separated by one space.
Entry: 79.7 mm
